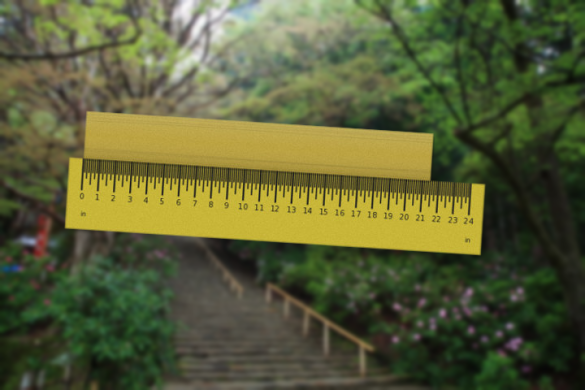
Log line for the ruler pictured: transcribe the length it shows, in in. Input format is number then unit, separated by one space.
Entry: 21.5 in
